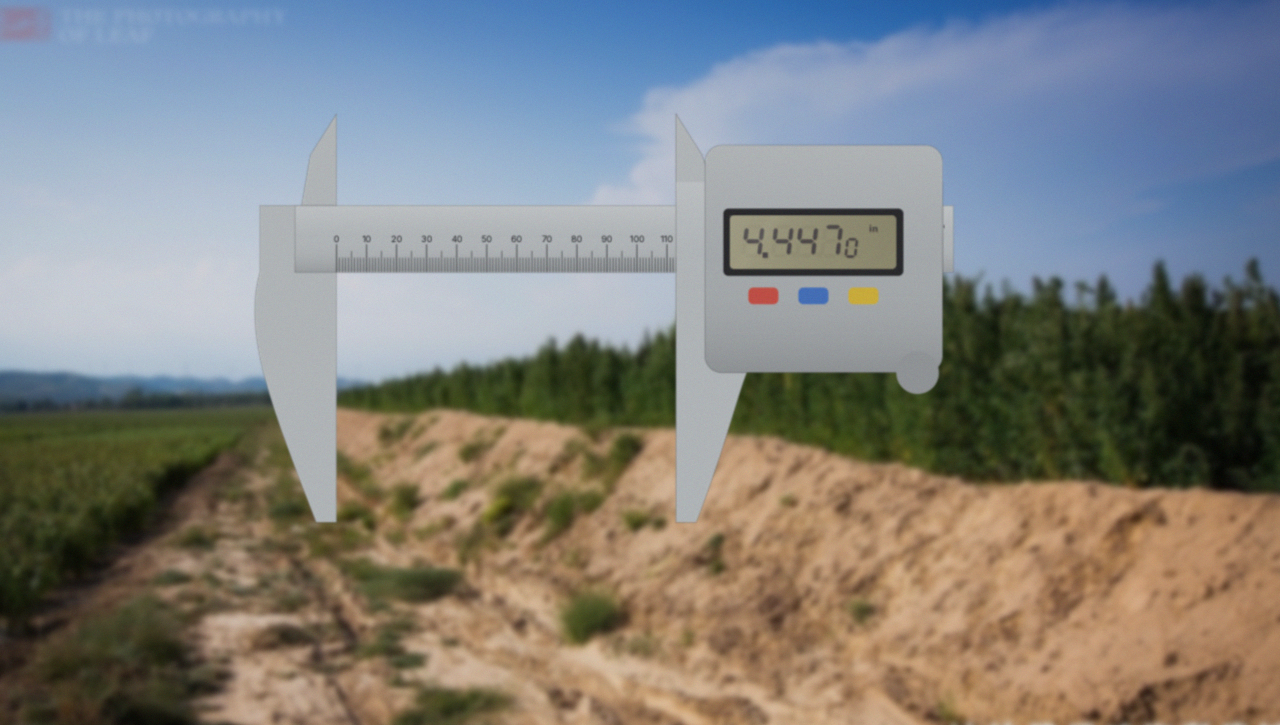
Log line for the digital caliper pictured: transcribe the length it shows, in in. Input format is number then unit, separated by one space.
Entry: 4.4470 in
